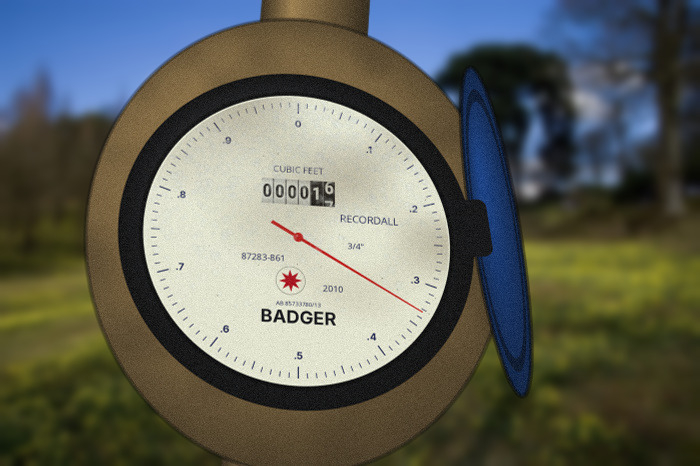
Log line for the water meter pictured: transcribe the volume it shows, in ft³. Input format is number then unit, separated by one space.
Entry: 16.33 ft³
